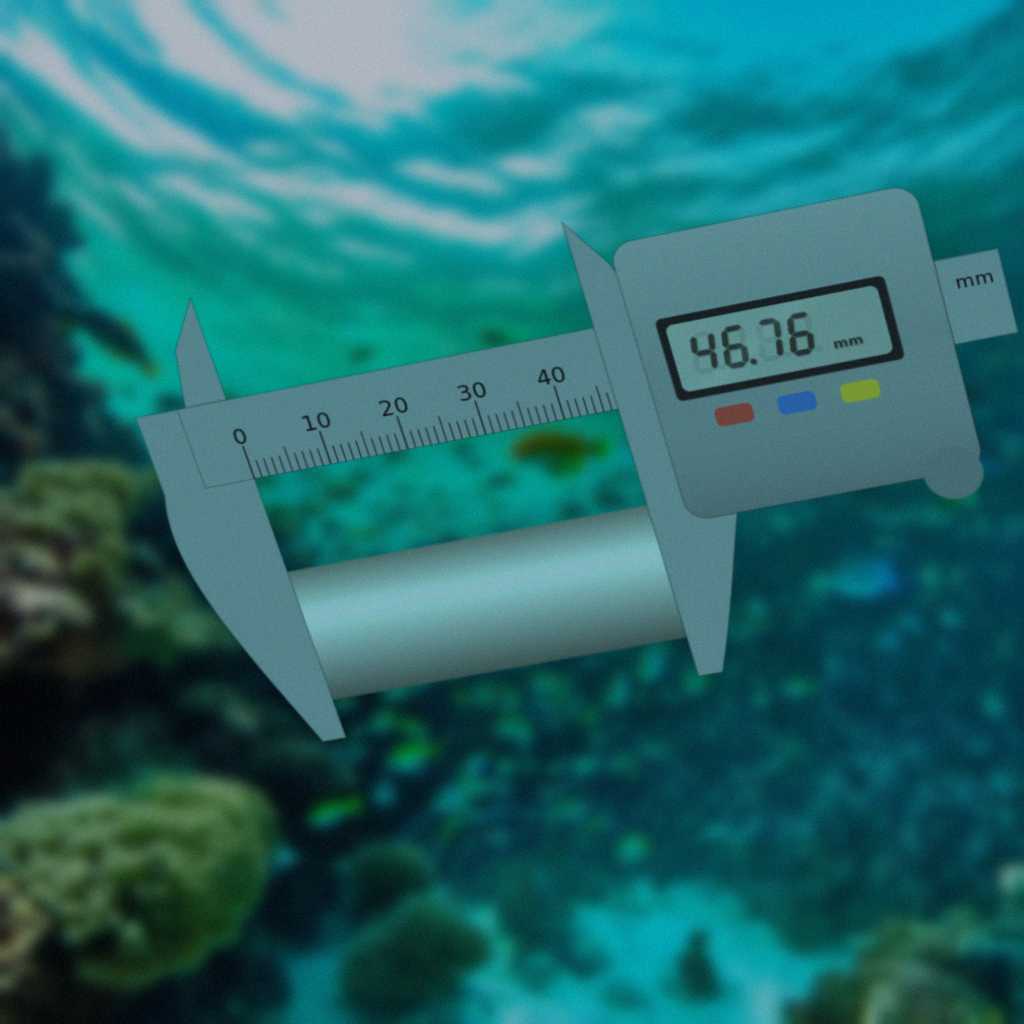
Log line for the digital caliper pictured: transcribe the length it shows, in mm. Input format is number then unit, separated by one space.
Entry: 46.76 mm
